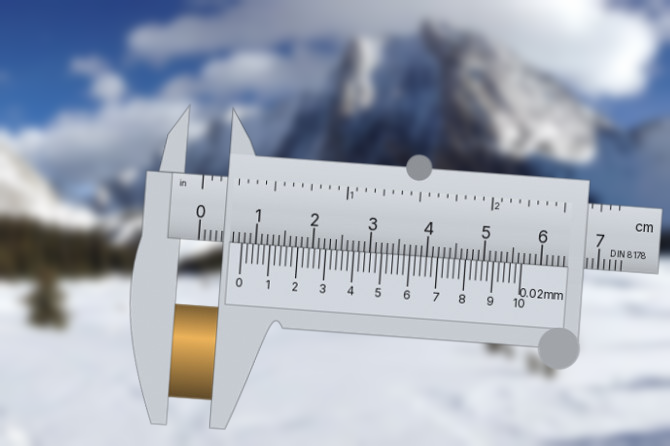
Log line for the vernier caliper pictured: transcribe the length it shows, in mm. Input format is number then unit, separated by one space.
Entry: 7.6 mm
